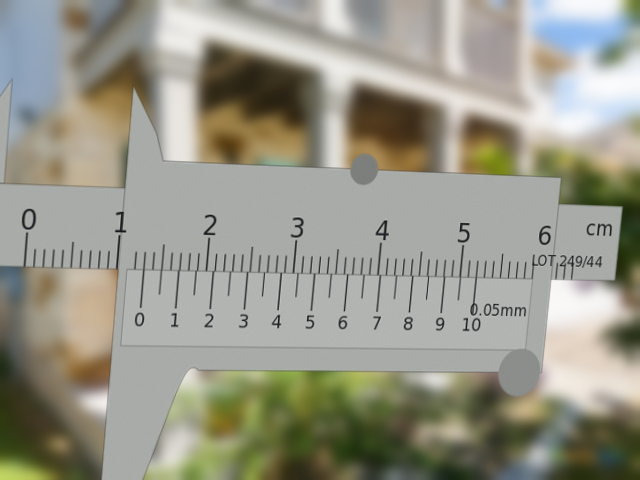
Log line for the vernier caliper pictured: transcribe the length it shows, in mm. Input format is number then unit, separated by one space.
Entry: 13.0 mm
